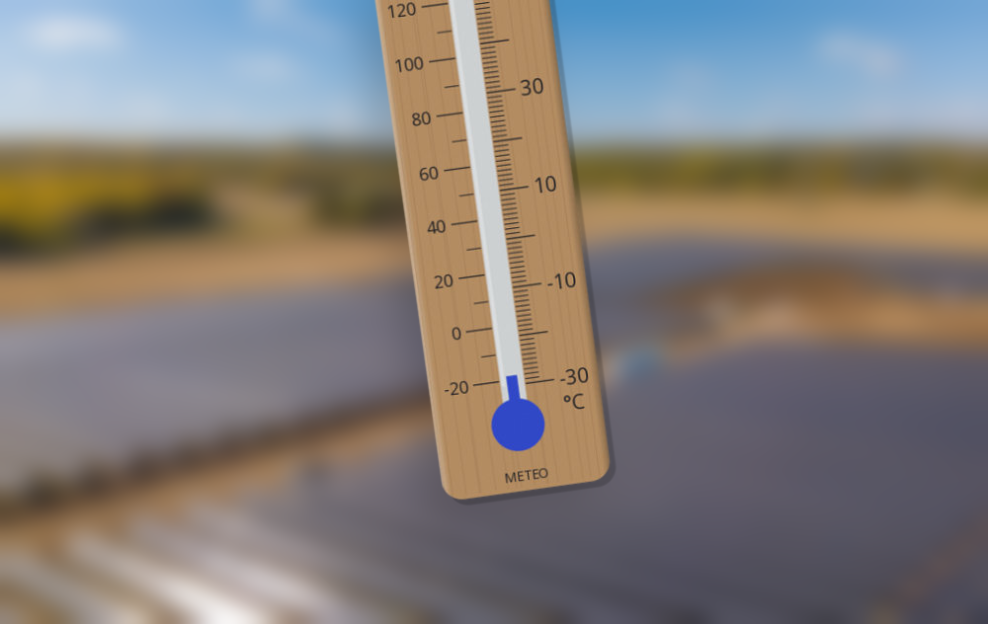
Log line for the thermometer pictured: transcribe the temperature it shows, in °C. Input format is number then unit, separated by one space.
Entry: -28 °C
